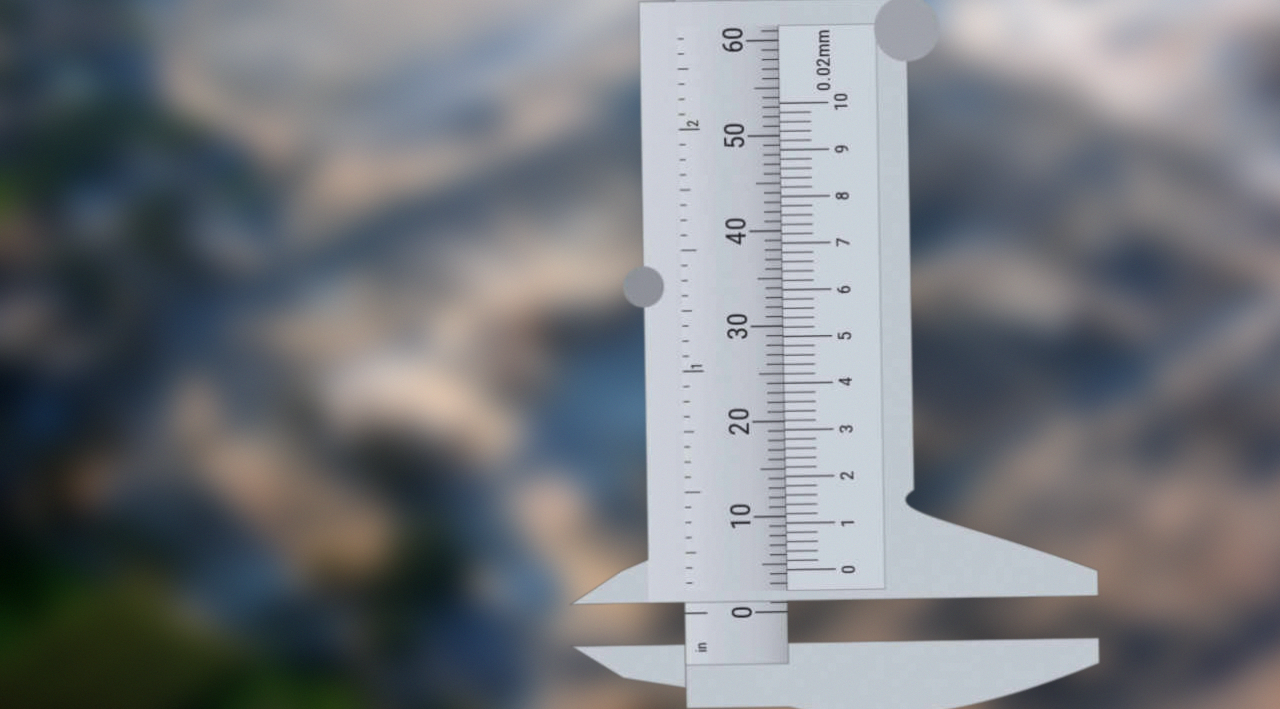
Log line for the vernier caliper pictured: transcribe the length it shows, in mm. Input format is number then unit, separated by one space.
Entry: 4.4 mm
